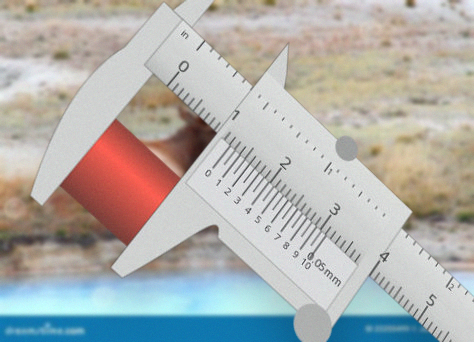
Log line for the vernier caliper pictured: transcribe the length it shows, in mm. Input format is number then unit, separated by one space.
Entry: 12.2 mm
